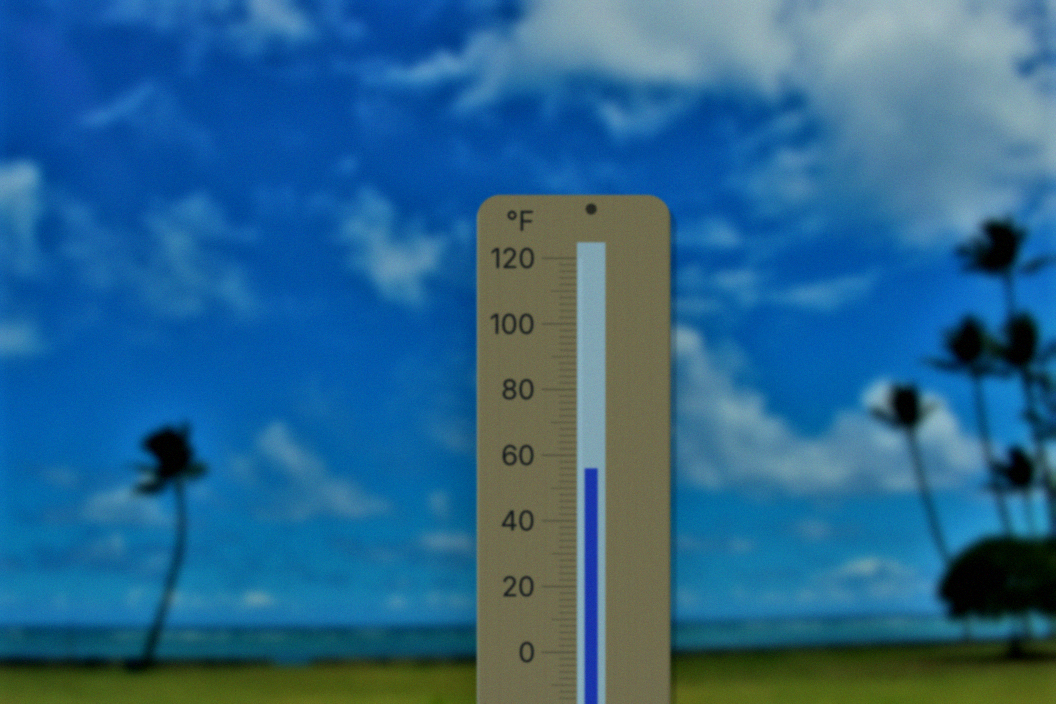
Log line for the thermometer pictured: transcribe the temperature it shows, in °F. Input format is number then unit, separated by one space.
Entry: 56 °F
